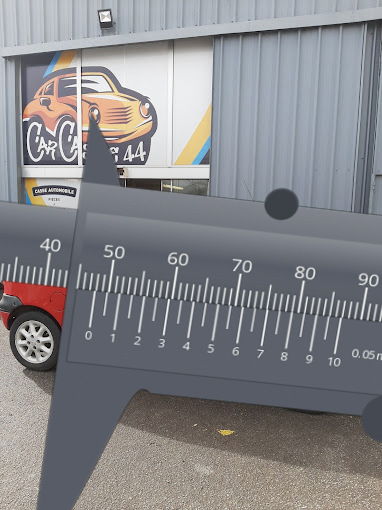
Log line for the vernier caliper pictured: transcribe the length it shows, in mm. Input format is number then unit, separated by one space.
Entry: 47.8 mm
